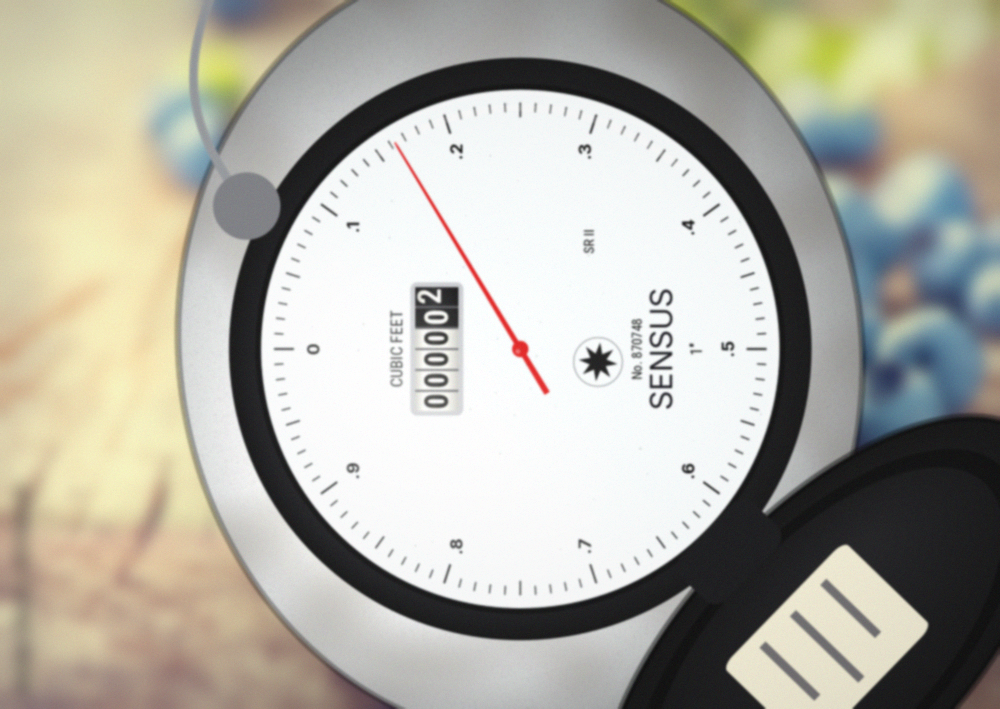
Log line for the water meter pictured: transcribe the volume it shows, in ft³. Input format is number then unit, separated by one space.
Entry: 2.16 ft³
